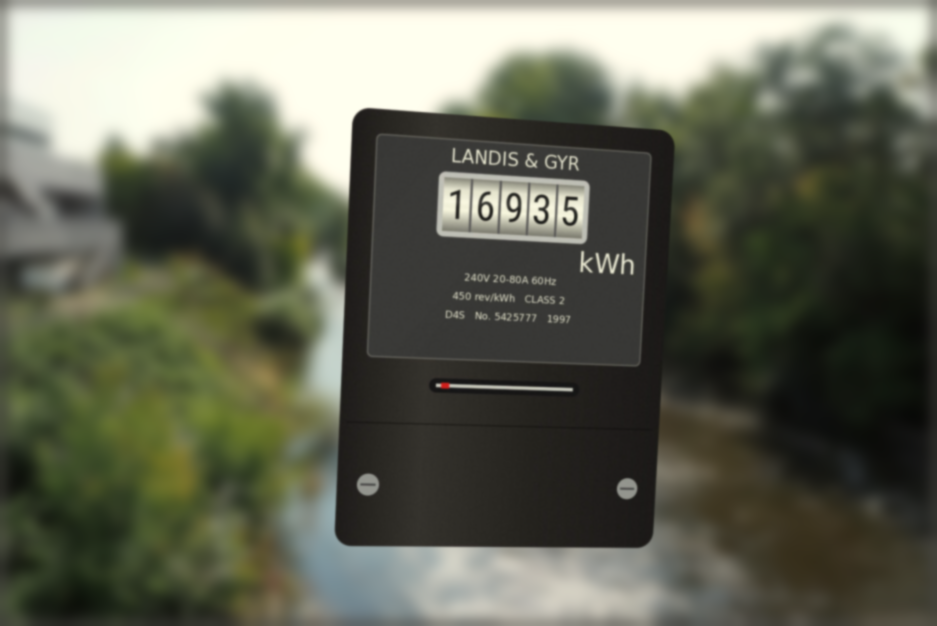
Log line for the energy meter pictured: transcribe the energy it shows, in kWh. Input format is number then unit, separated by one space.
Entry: 16935 kWh
